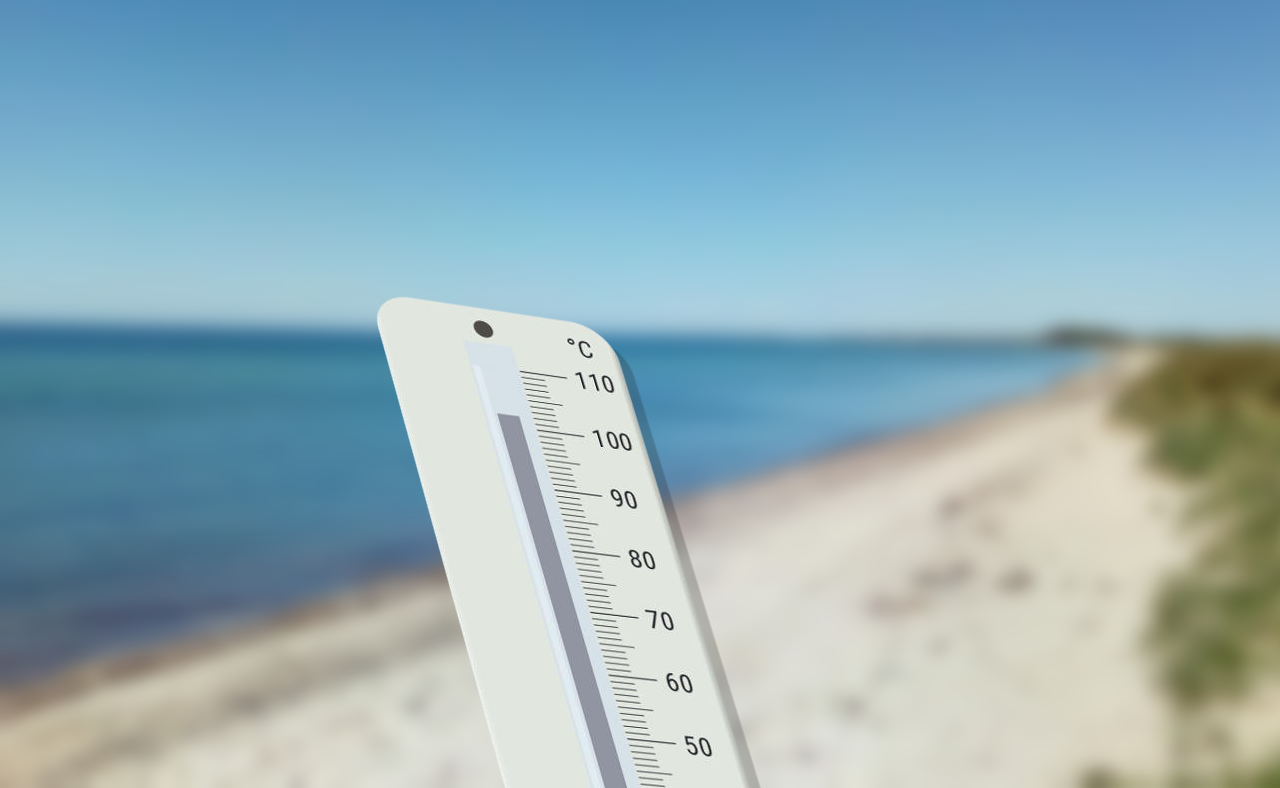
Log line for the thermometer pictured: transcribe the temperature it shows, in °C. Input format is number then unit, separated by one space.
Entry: 102 °C
